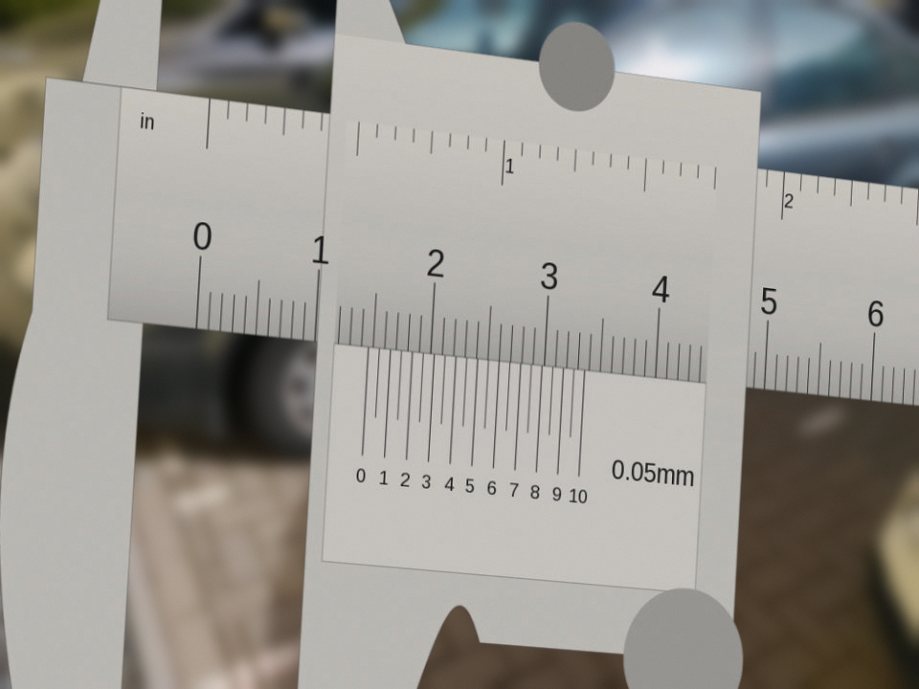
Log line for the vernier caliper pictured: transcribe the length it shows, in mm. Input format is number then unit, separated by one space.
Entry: 14.6 mm
